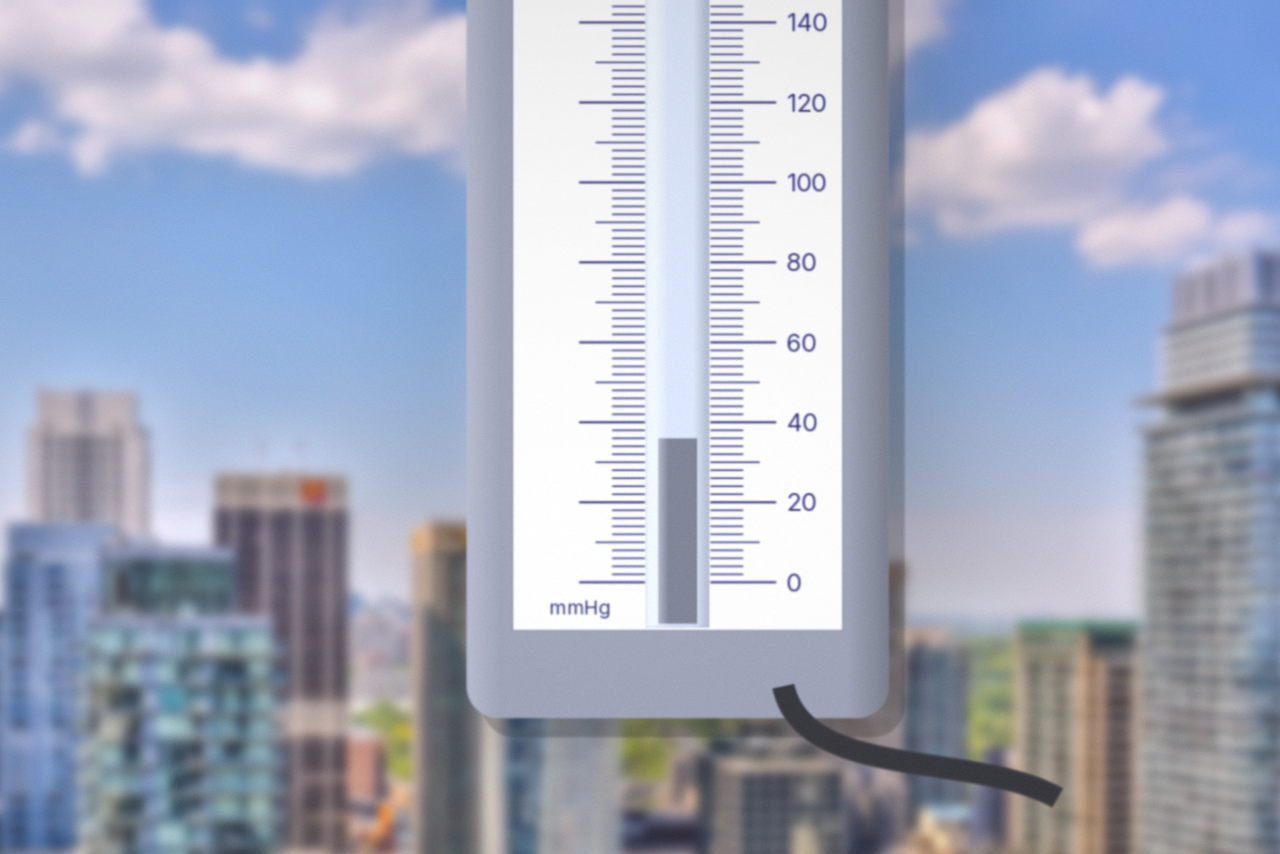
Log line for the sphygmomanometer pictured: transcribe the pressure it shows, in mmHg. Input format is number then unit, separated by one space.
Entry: 36 mmHg
